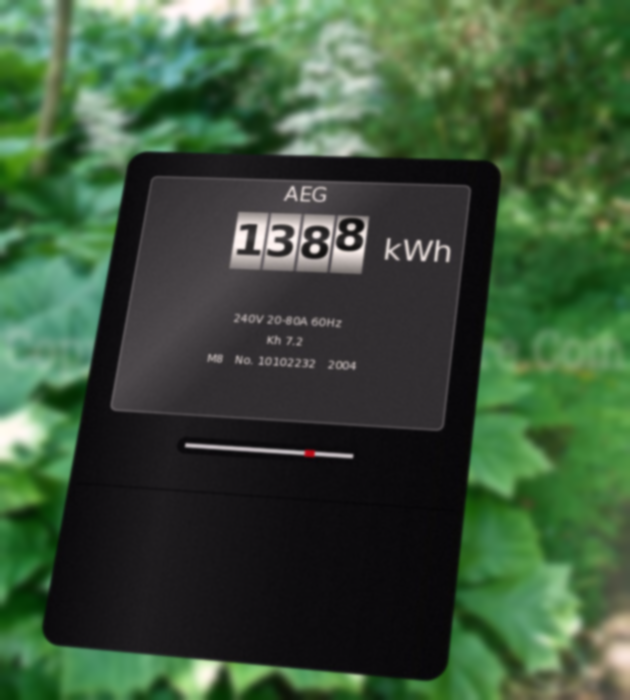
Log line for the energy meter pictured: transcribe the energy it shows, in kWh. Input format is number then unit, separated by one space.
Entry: 1388 kWh
